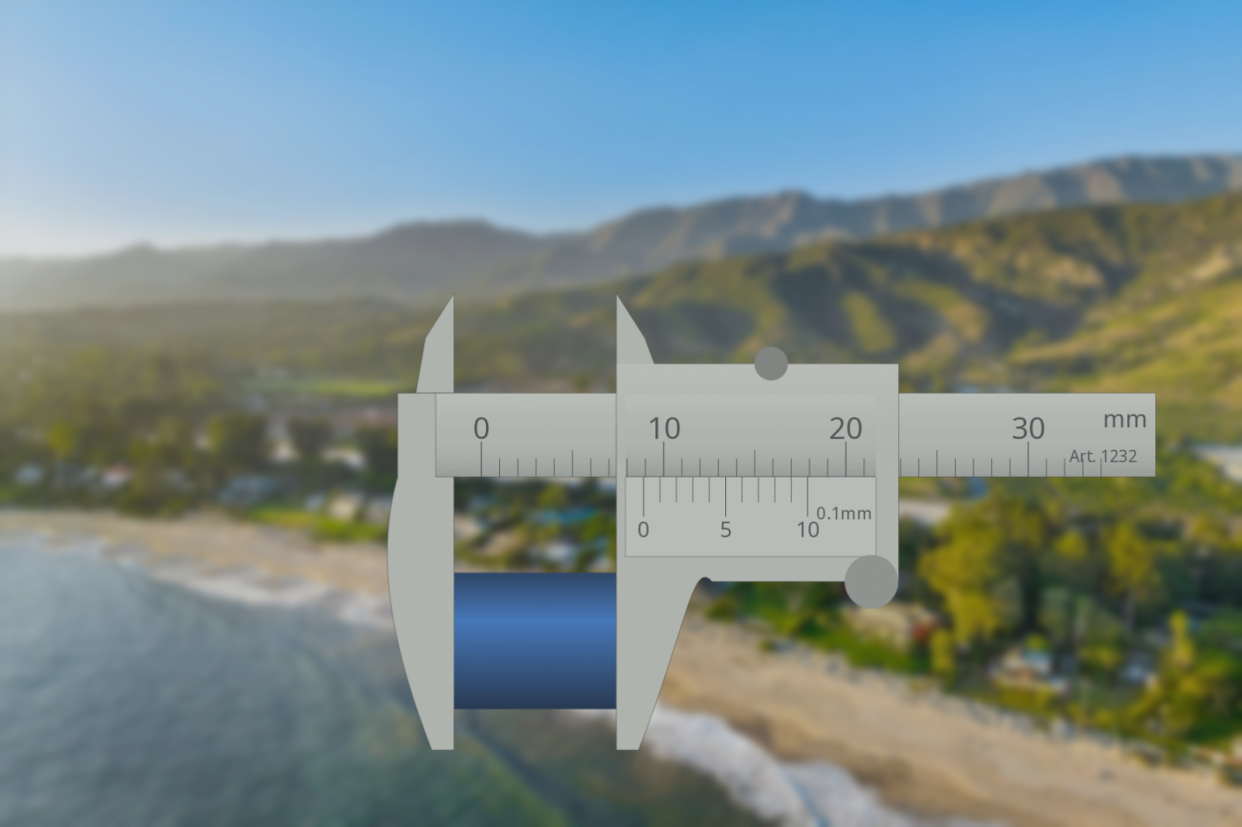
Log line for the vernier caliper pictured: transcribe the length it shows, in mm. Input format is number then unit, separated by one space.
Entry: 8.9 mm
